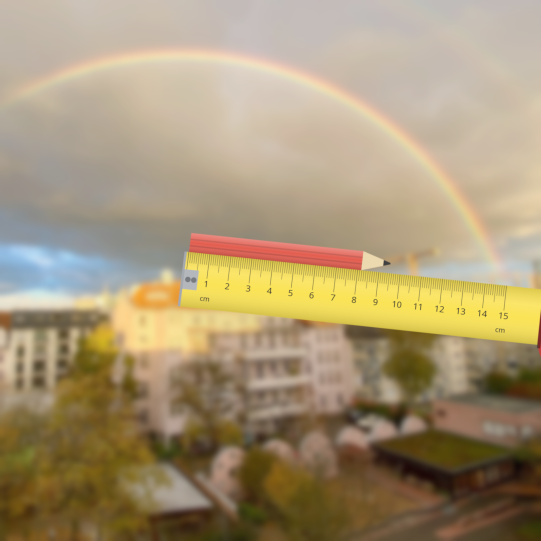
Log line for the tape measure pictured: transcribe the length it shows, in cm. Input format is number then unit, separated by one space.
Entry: 9.5 cm
